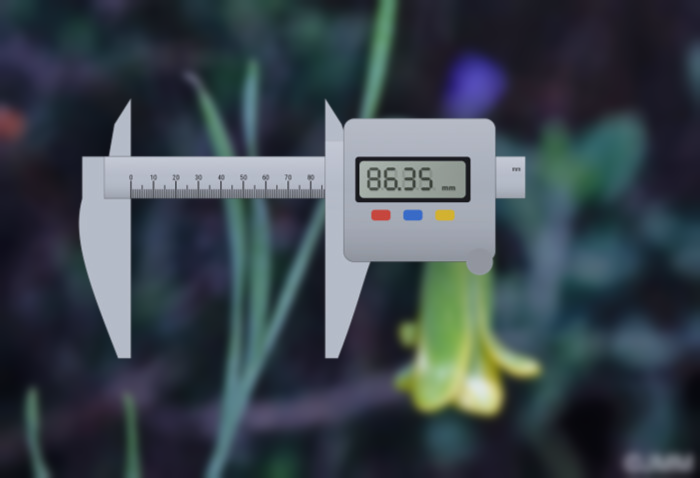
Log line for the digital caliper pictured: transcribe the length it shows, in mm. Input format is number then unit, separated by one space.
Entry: 86.35 mm
